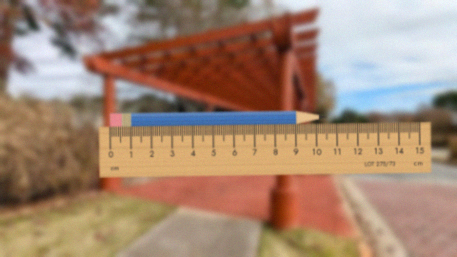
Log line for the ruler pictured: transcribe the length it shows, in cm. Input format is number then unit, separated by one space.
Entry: 10.5 cm
